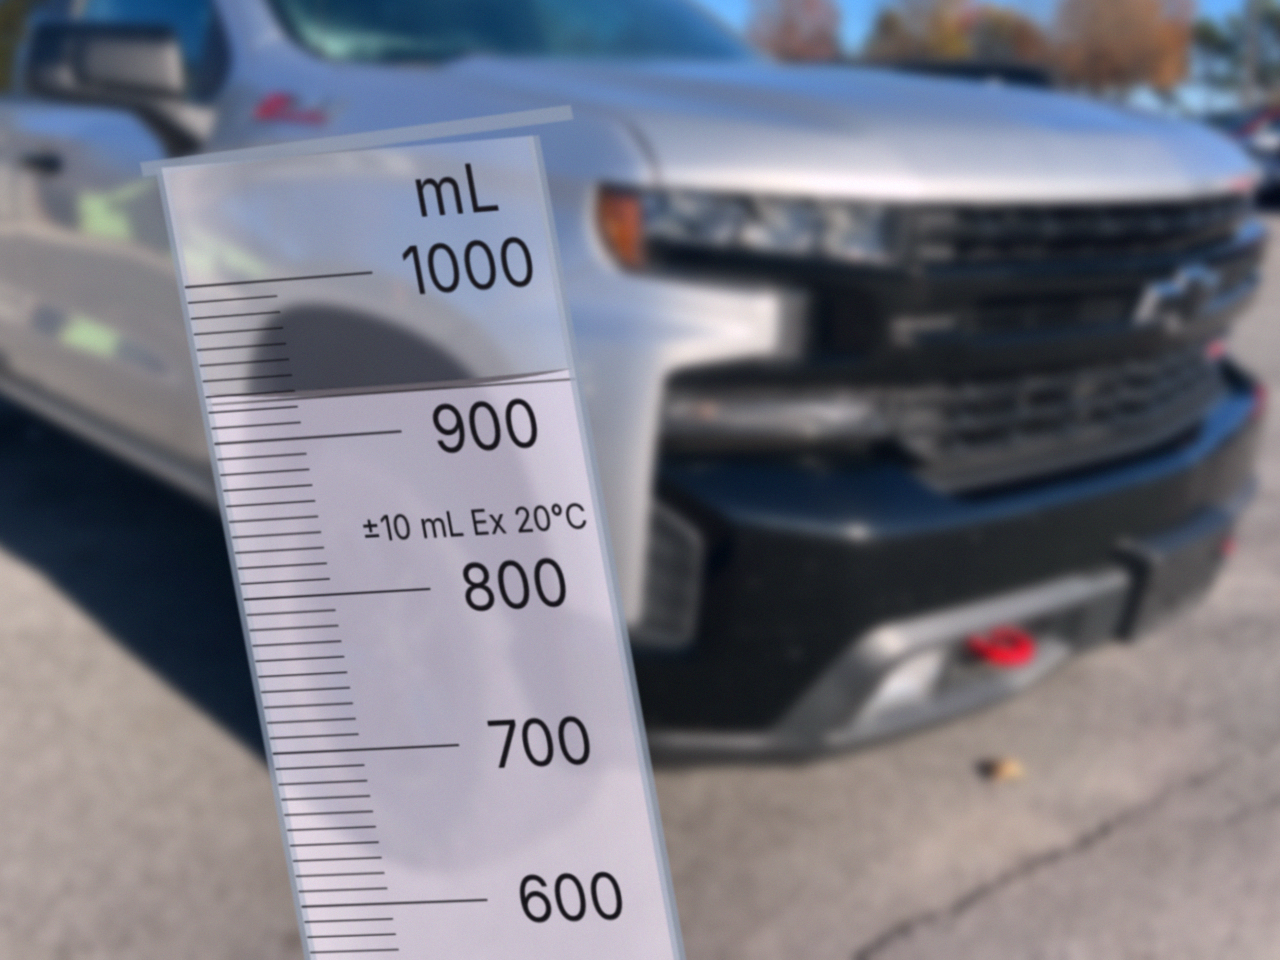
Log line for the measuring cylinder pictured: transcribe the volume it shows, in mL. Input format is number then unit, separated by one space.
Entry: 925 mL
